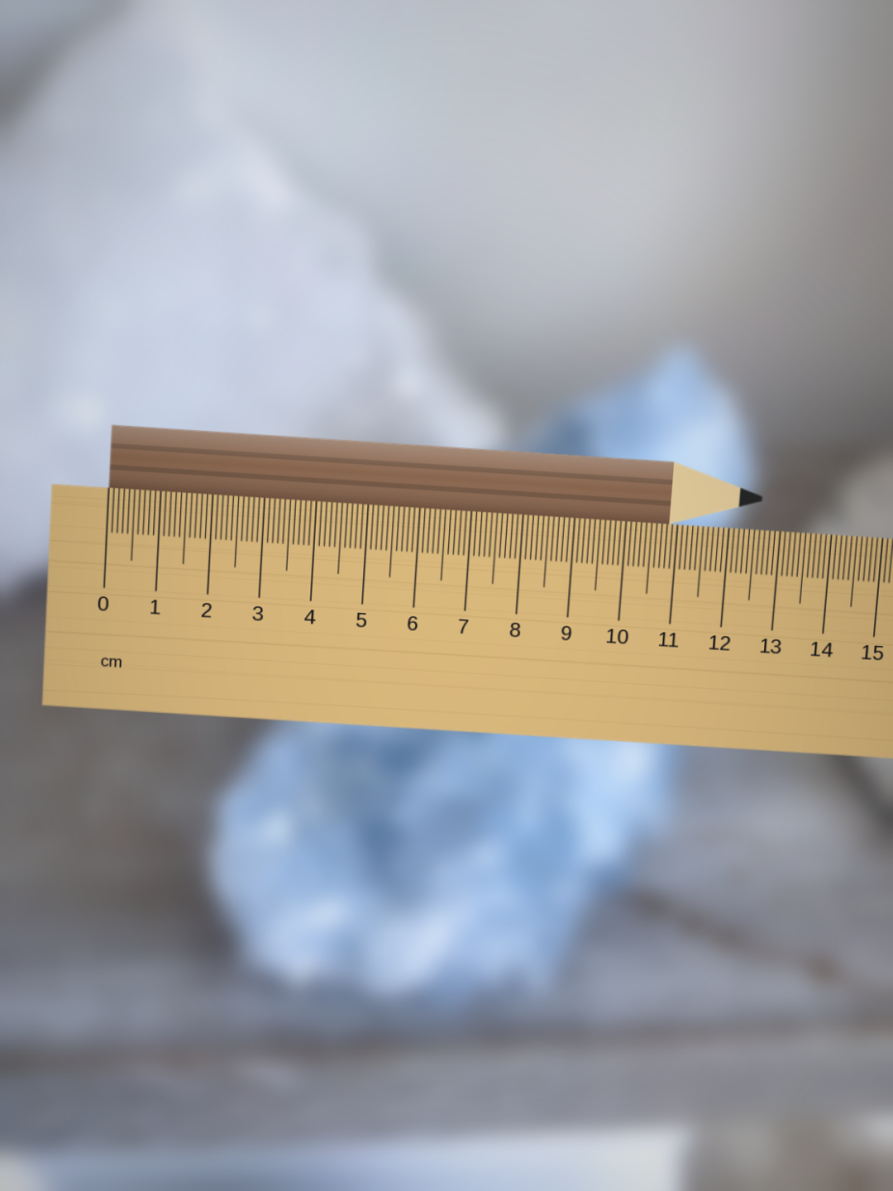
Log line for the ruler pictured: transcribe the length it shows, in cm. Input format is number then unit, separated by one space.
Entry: 12.6 cm
